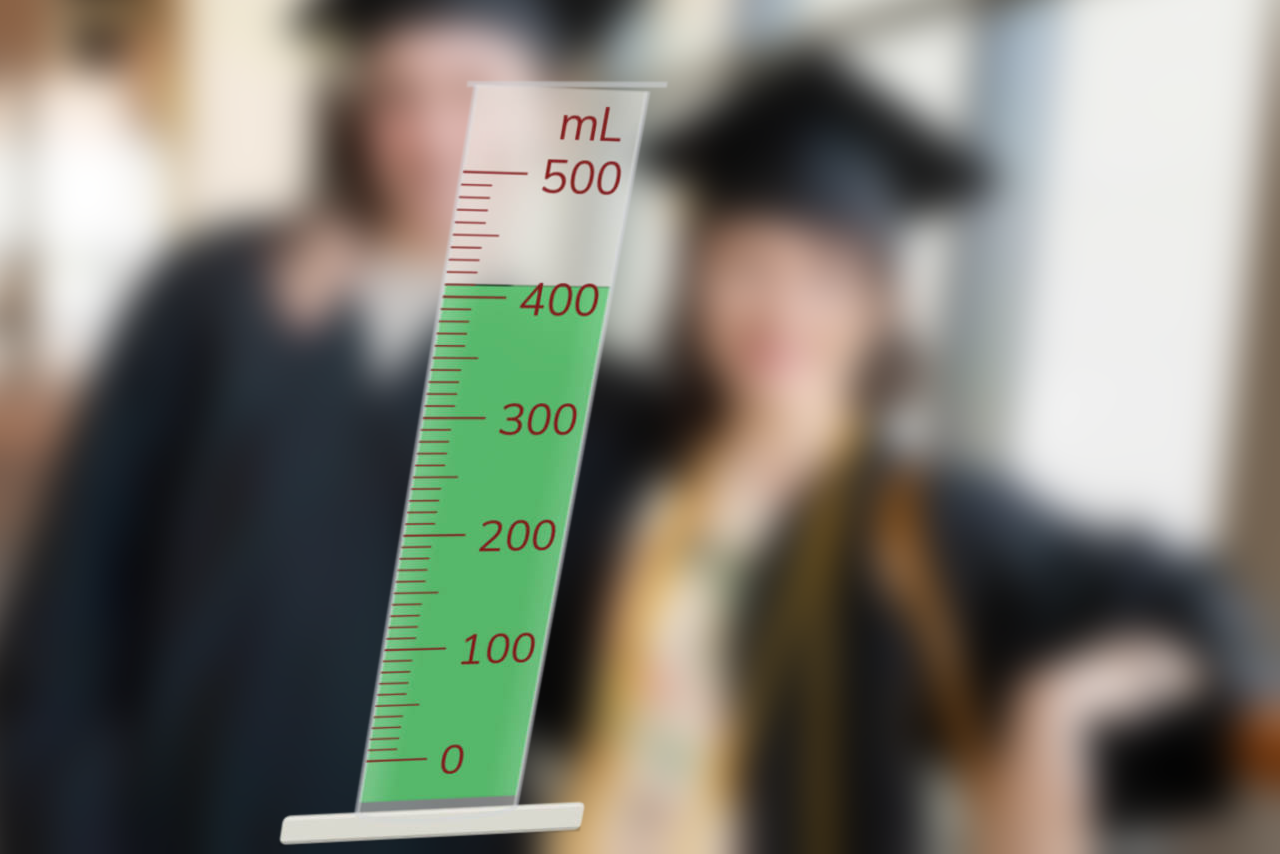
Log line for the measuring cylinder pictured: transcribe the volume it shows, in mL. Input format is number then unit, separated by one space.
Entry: 410 mL
